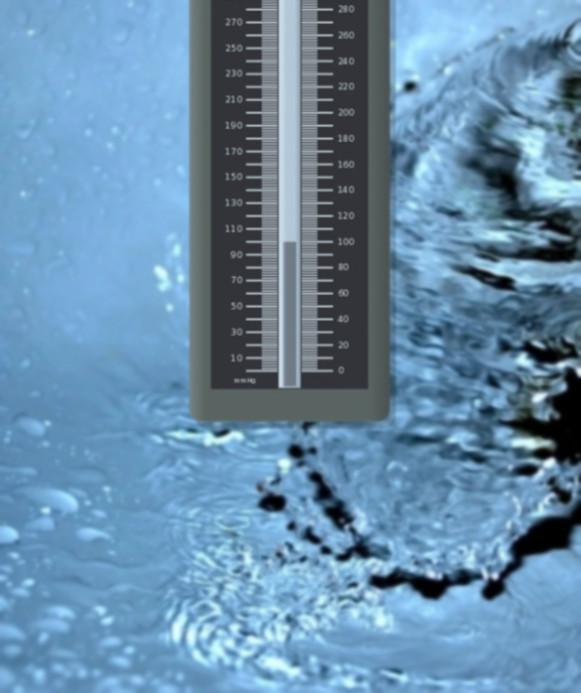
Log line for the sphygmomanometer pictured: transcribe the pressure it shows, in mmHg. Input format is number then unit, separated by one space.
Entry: 100 mmHg
